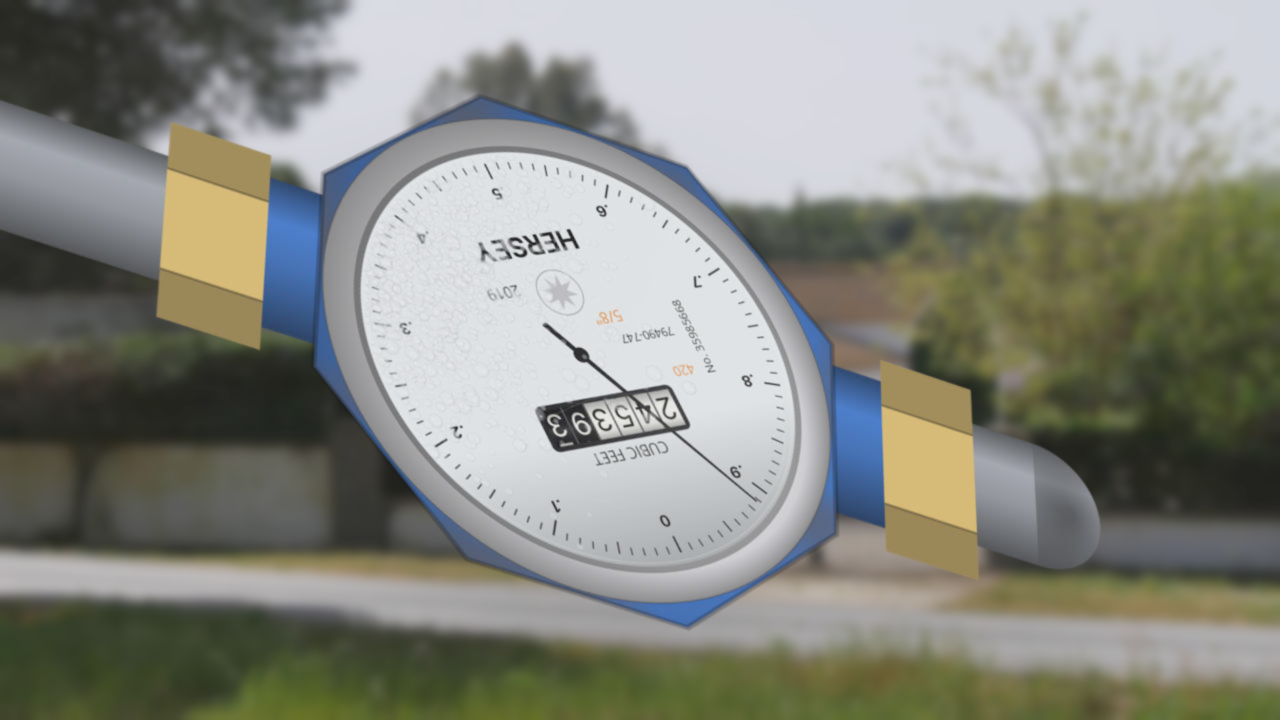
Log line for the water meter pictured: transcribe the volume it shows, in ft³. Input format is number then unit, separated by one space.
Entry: 245392.91 ft³
